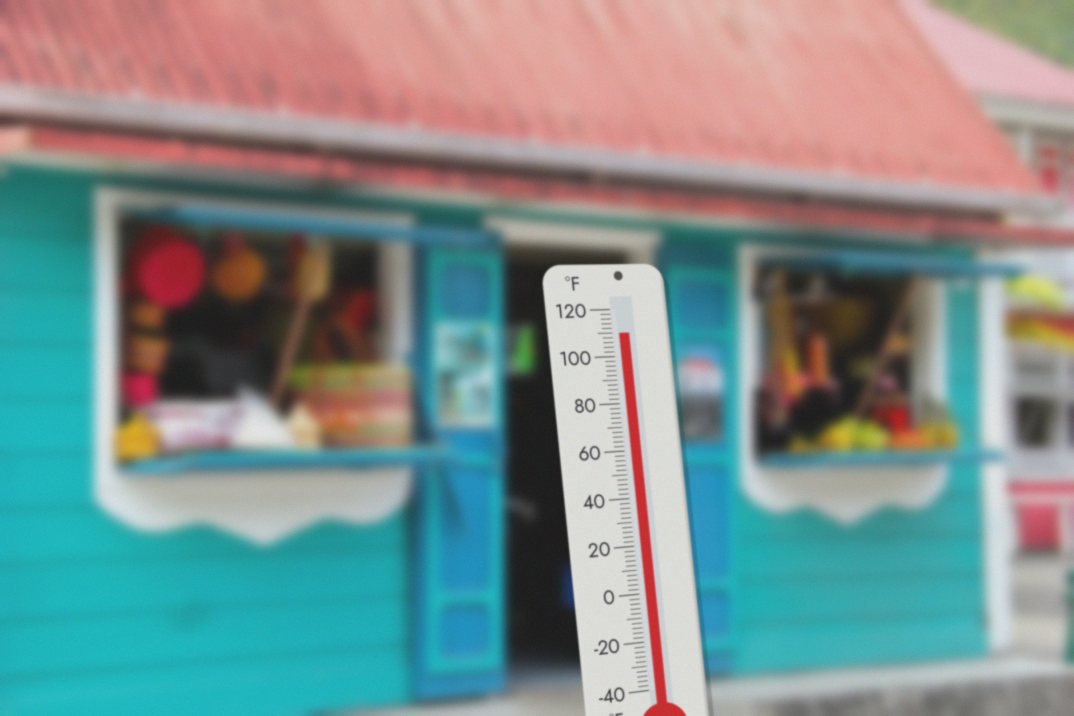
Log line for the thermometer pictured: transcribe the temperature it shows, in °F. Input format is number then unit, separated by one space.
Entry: 110 °F
